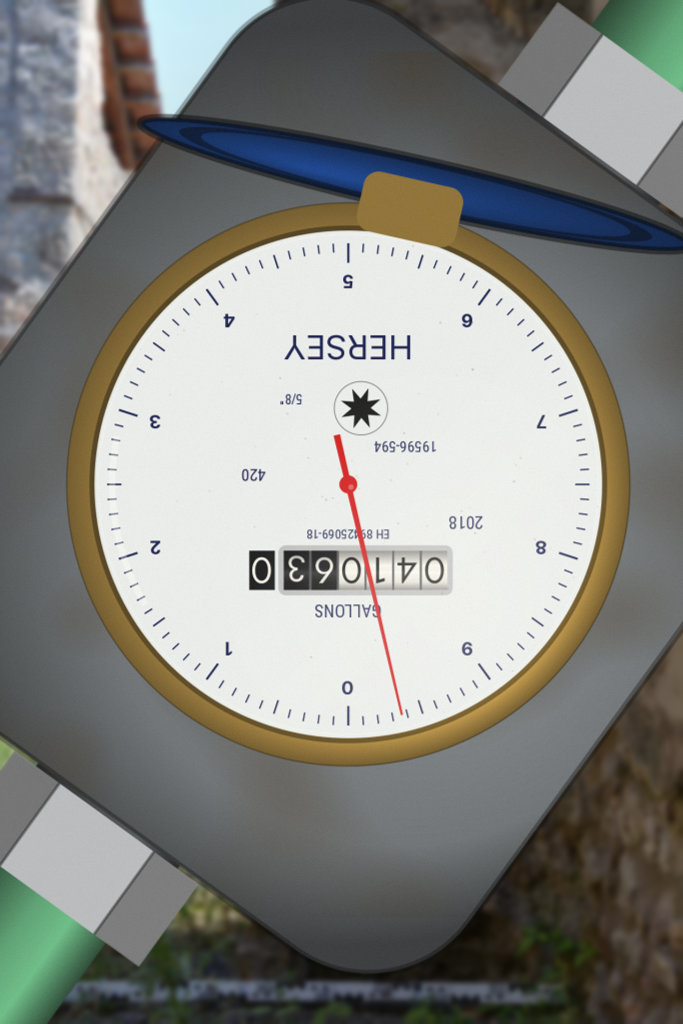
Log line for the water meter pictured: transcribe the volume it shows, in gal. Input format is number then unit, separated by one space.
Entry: 410629.6 gal
